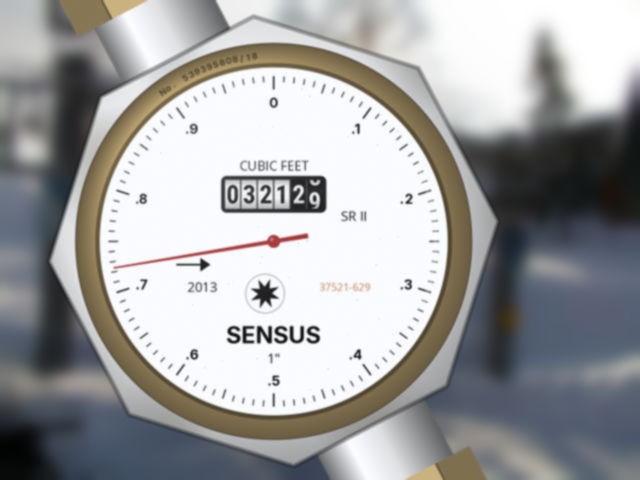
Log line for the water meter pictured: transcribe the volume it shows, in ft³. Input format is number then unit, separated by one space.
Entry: 32128.72 ft³
